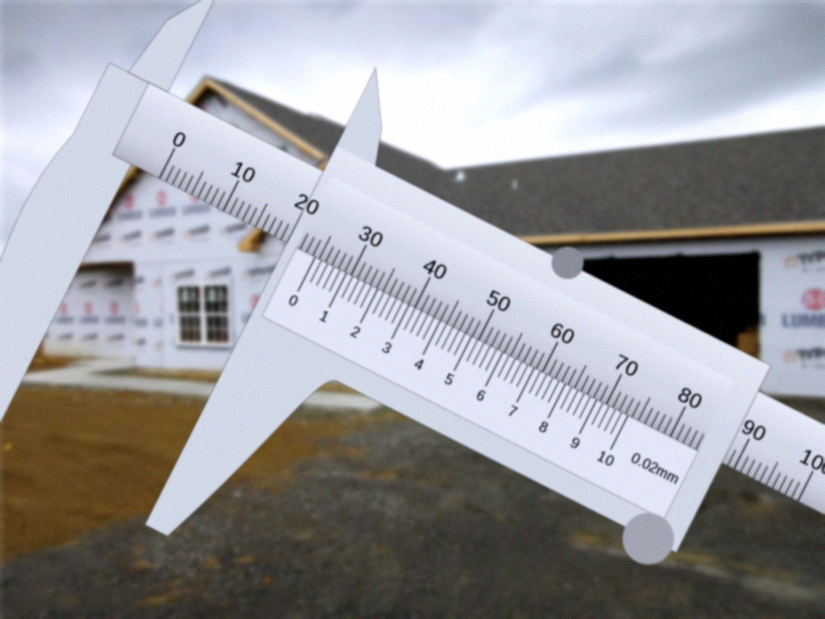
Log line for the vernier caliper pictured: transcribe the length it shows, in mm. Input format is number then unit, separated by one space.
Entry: 24.4 mm
